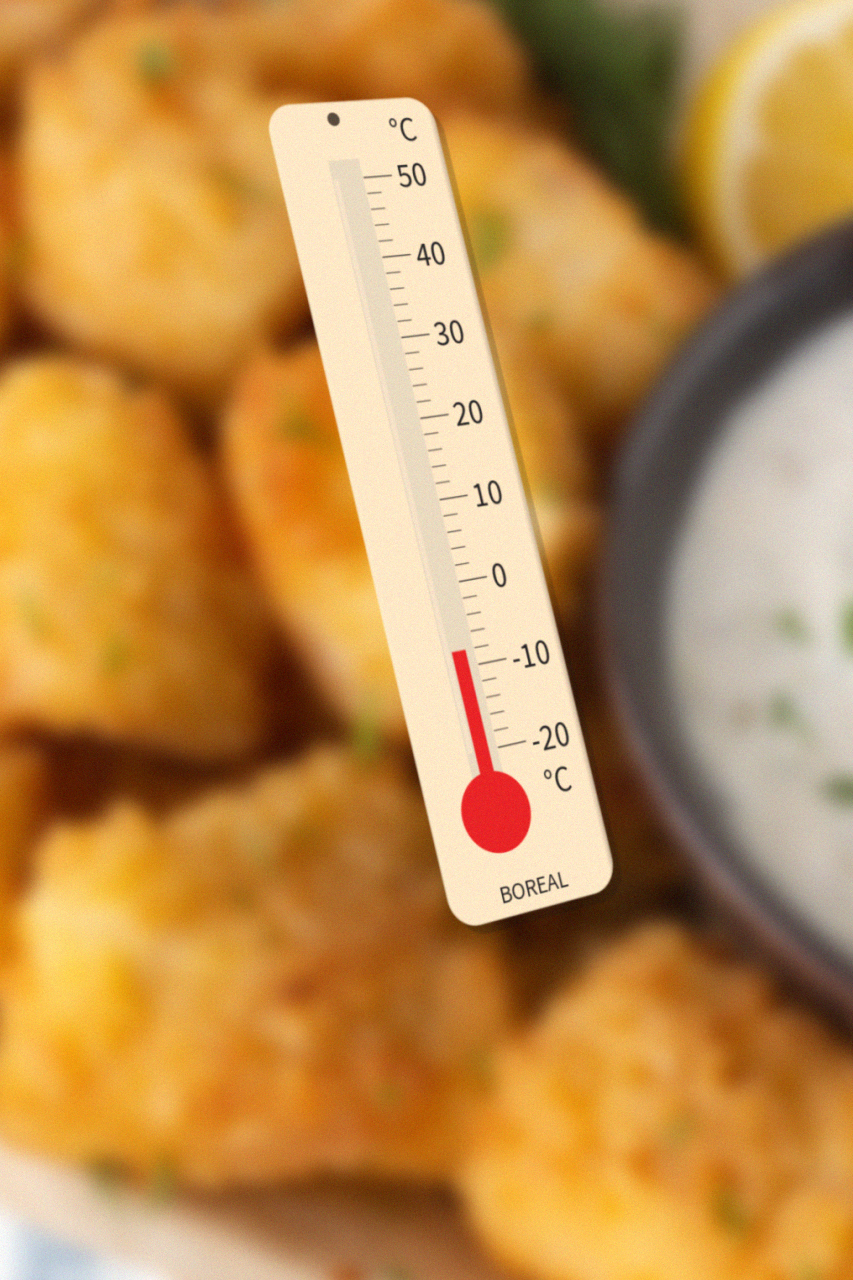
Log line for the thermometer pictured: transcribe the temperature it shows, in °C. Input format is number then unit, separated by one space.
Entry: -8 °C
